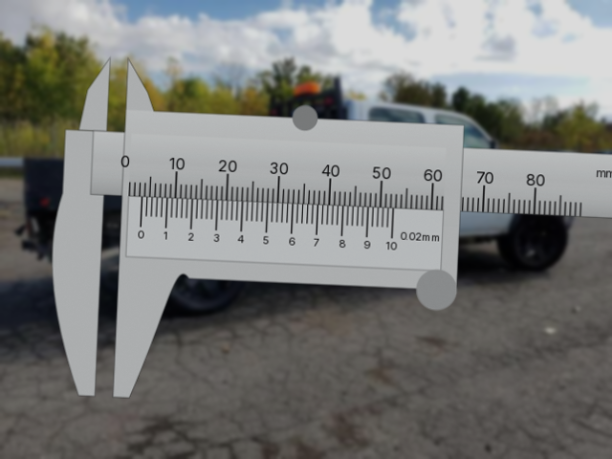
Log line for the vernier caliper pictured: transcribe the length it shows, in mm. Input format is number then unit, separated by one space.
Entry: 3.5 mm
